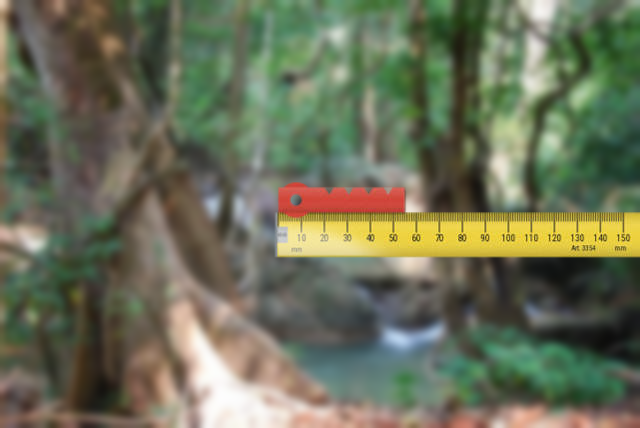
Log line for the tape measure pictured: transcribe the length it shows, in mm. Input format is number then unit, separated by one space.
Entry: 55 mm
